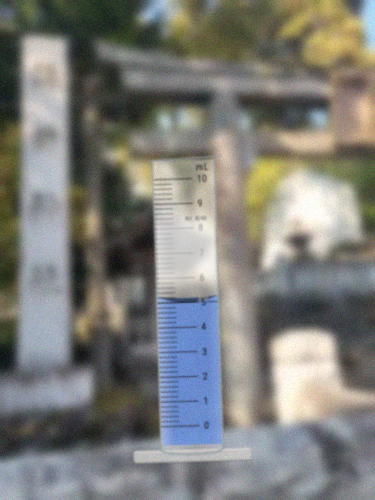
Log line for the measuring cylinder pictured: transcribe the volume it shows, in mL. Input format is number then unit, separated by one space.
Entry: 5 mL
